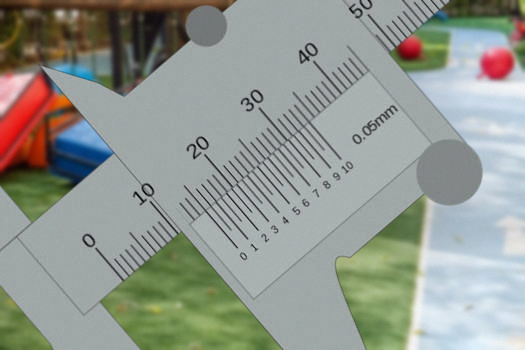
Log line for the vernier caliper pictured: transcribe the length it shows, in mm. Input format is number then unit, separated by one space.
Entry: 15.0 mm
